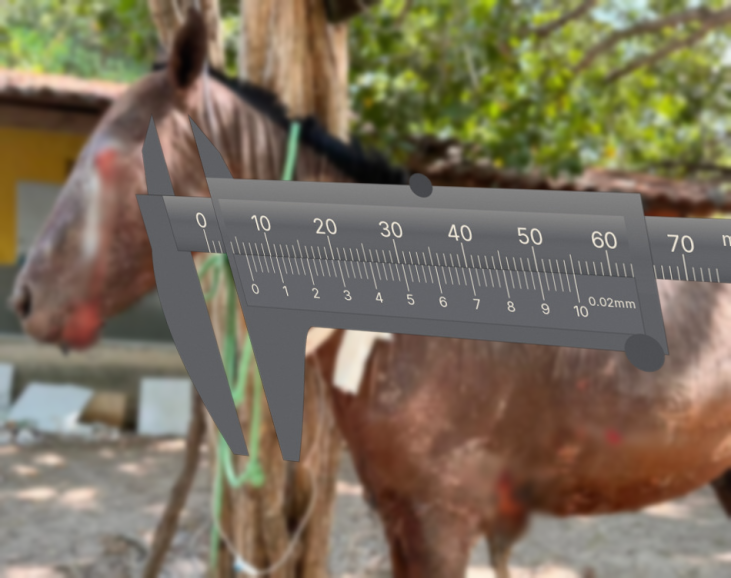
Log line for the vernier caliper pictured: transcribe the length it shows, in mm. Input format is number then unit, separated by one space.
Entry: 6.0 mm
